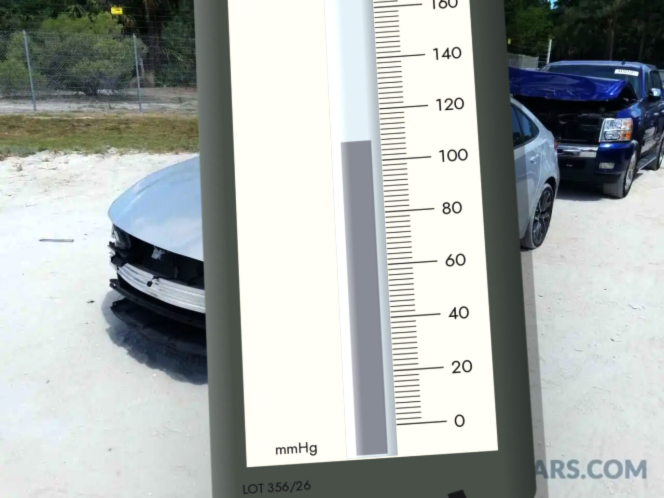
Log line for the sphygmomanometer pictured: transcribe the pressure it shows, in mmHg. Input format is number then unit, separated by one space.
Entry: 108 mmHg
